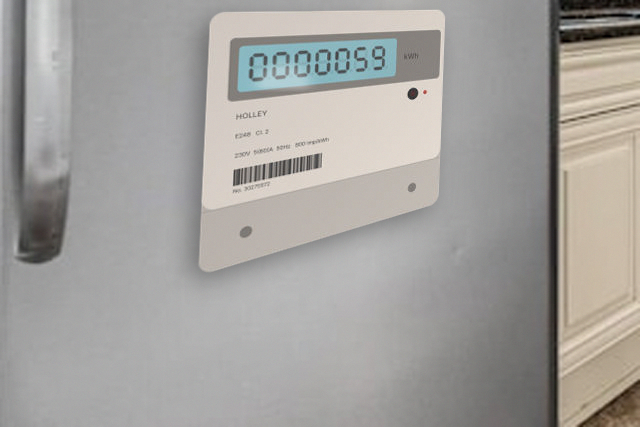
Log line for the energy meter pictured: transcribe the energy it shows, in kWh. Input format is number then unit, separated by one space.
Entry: 59 kWh
